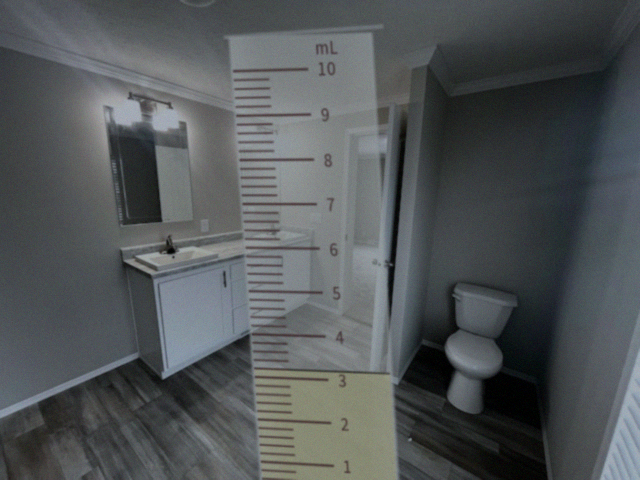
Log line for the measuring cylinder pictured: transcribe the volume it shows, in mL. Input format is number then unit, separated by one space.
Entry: 3.2 mL
